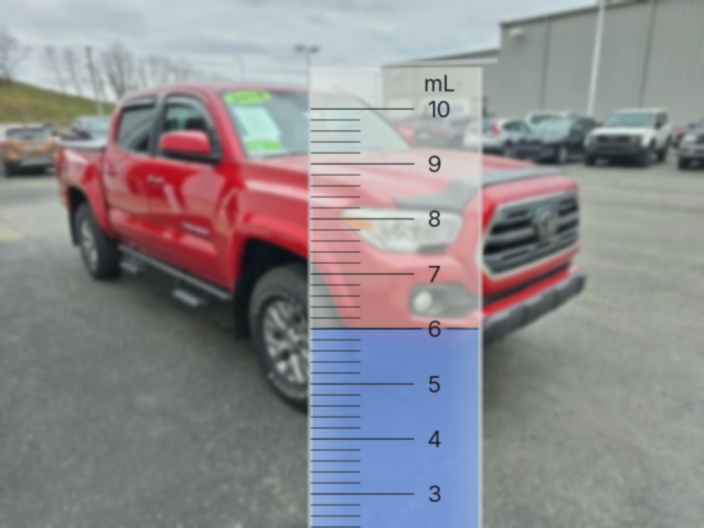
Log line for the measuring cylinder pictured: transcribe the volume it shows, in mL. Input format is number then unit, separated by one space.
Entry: 6 mL
